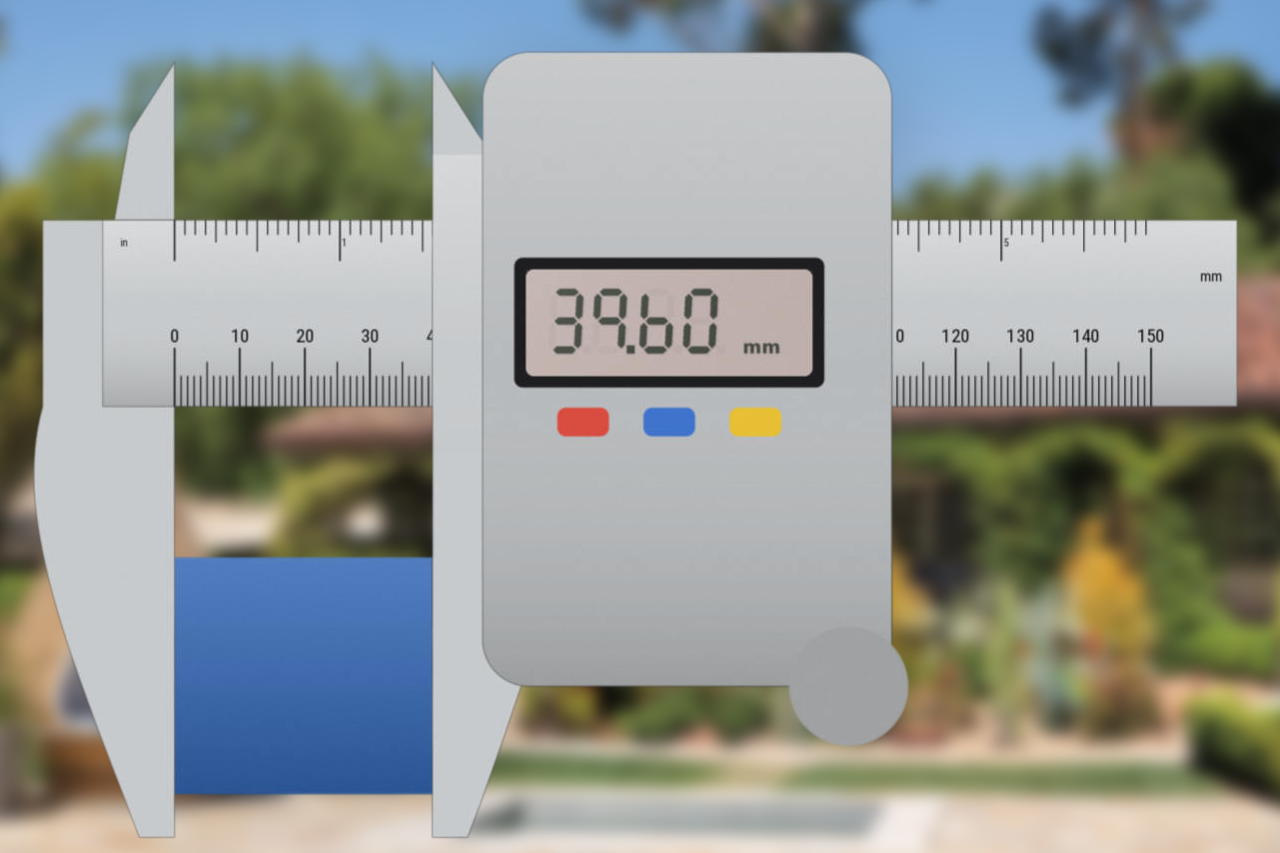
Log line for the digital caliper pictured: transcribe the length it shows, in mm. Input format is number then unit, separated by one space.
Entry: 39.60 mm
